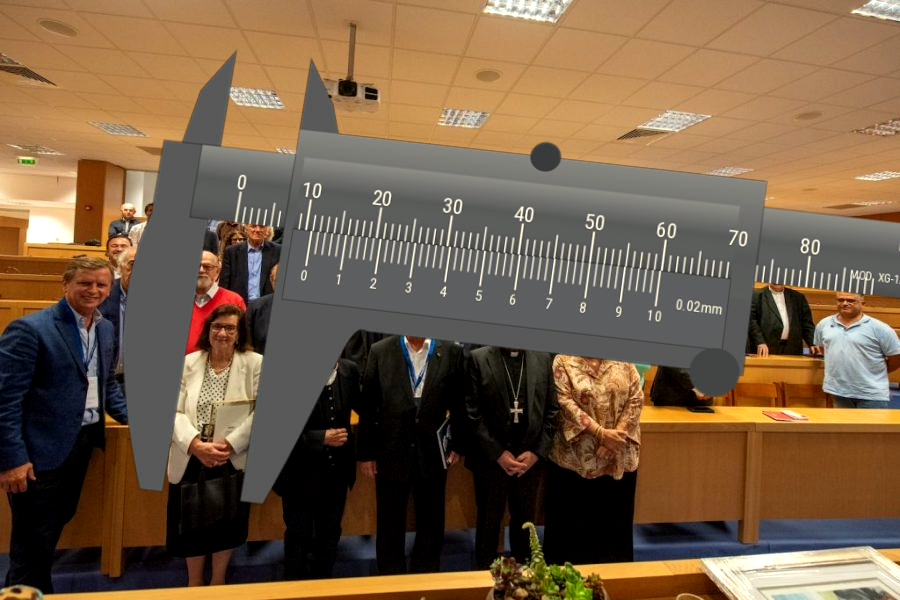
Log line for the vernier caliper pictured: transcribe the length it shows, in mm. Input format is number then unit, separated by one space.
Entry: 10.8 mm
